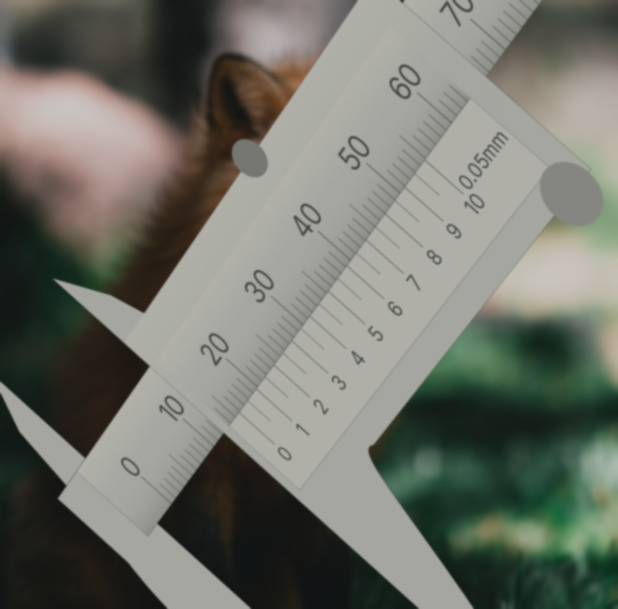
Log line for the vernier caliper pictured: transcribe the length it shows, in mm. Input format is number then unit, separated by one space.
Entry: 15.8 mm
